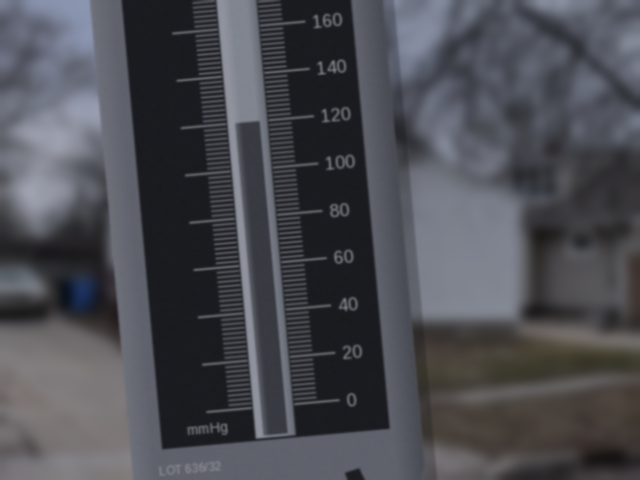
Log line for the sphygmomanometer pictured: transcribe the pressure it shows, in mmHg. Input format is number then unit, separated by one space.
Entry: 120 mmHg
